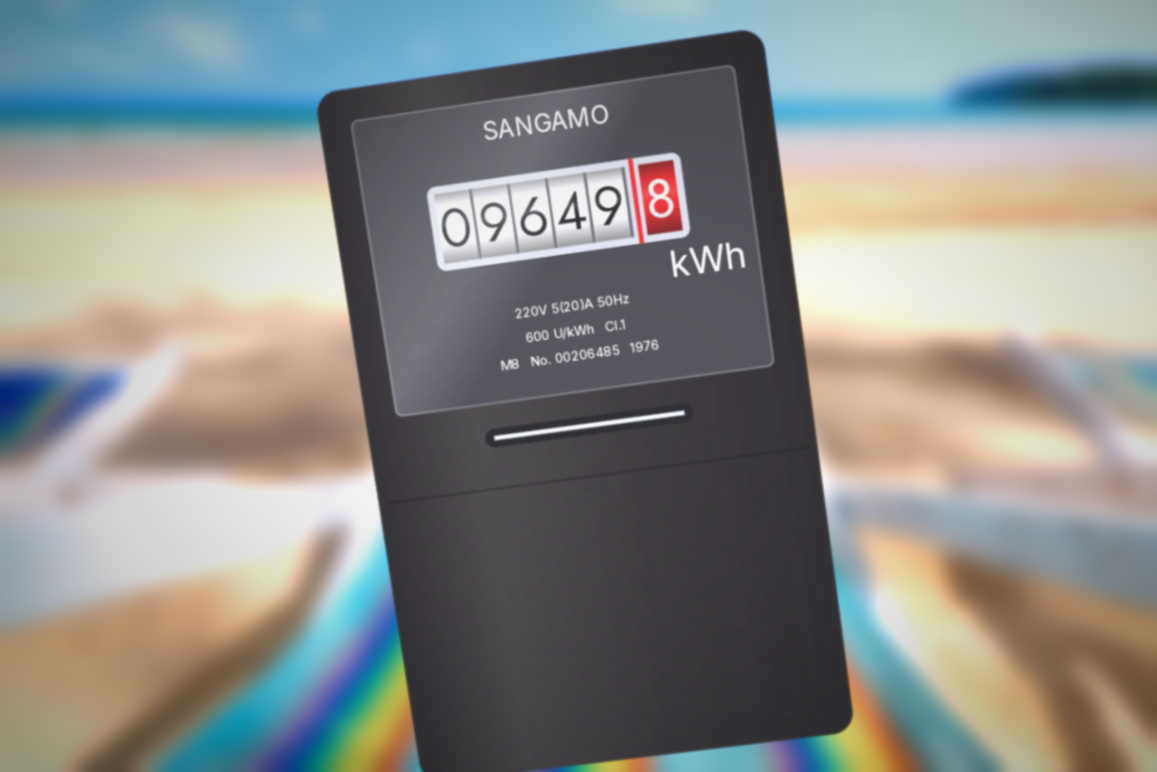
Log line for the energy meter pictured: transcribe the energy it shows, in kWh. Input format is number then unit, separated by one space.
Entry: 9649.8 kWh
